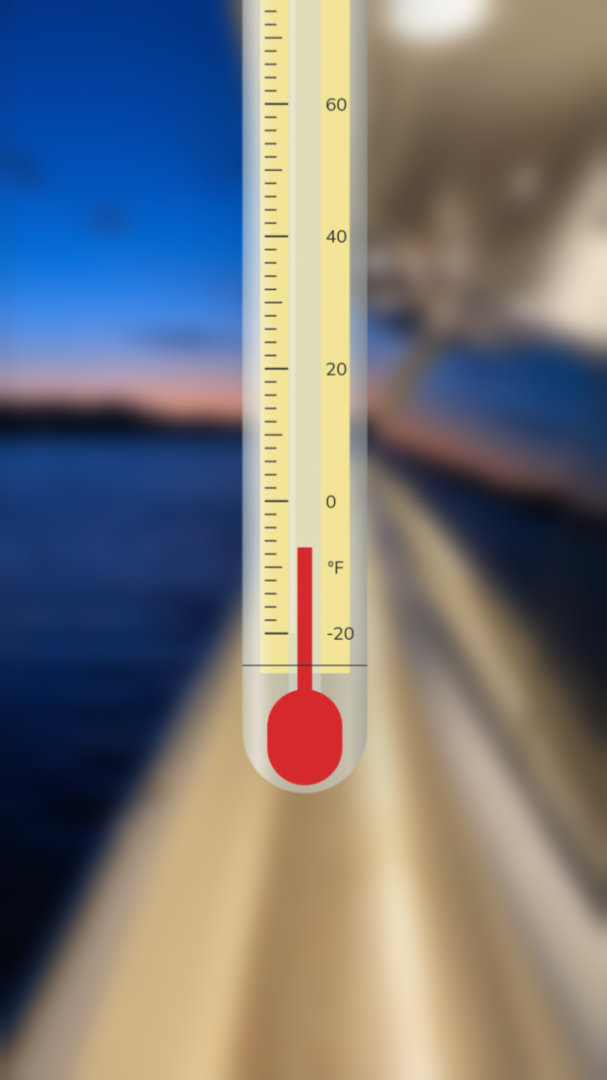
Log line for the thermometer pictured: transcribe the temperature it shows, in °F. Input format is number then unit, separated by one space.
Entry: -7 °F
